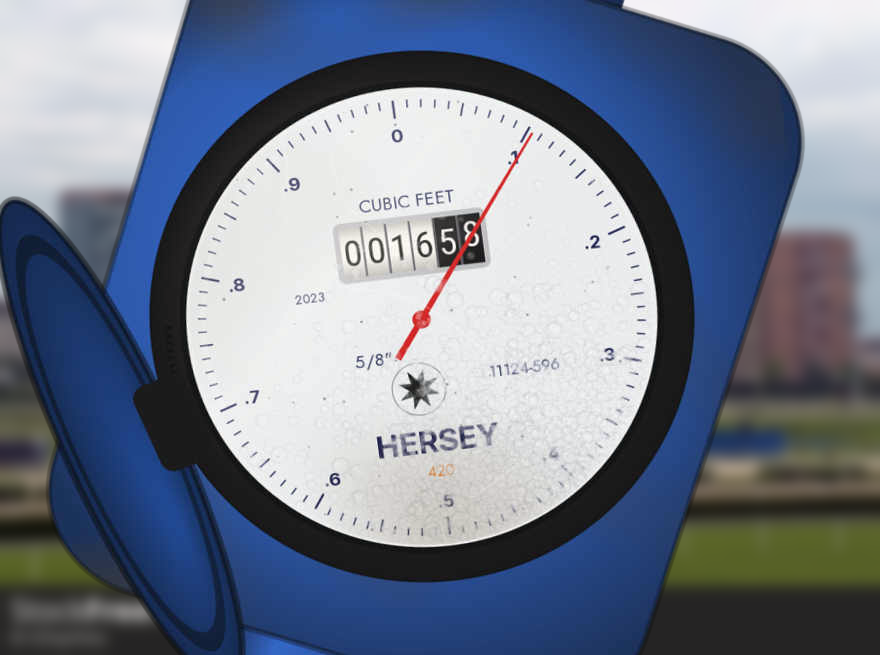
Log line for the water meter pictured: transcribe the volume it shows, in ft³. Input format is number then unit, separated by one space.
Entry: 1658.10 ft³
